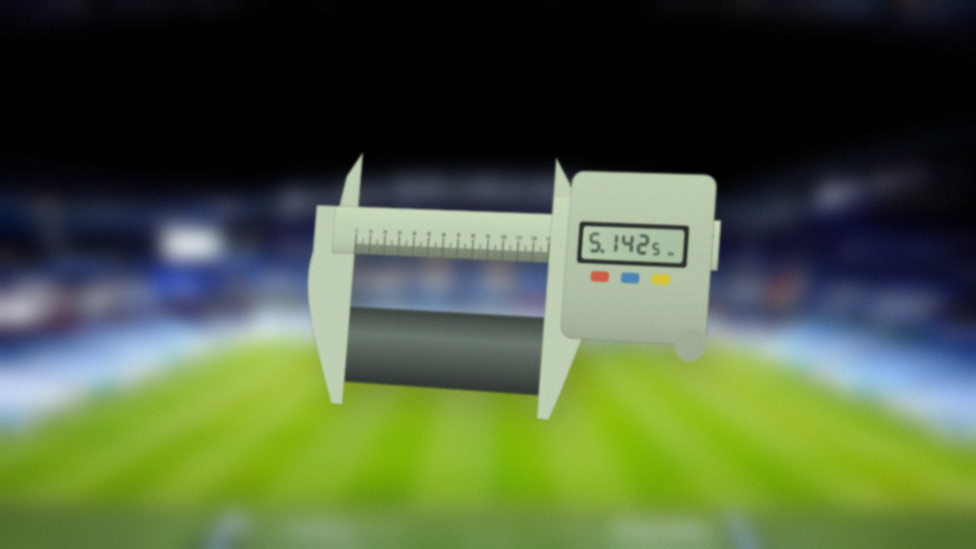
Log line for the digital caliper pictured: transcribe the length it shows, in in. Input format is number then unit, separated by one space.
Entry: 5.1425 in
